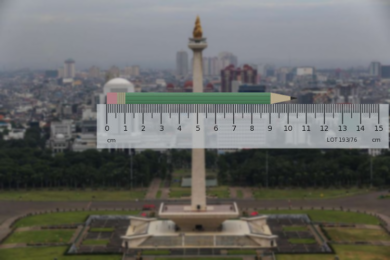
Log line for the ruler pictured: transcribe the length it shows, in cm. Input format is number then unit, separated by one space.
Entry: 10.5 cm
